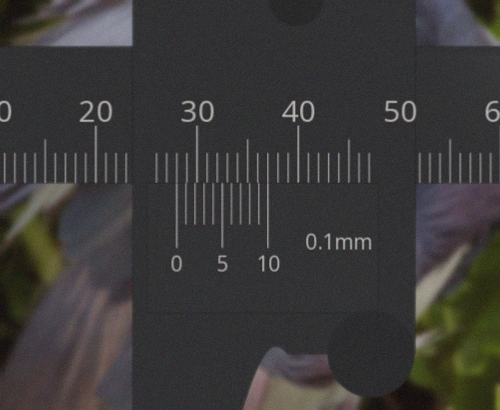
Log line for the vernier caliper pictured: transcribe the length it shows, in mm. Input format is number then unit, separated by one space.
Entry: 28.0 mm
